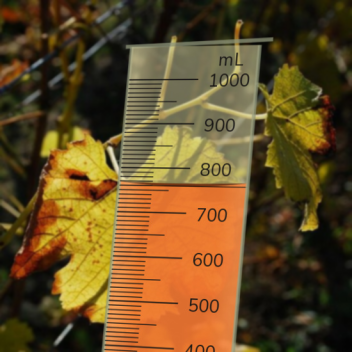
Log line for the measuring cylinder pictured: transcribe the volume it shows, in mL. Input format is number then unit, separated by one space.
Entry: 760 mL
